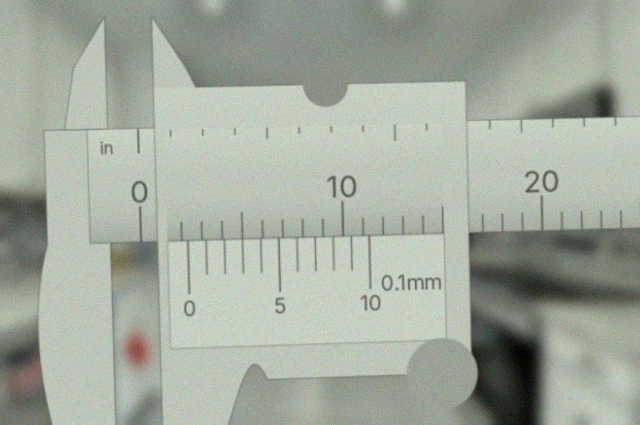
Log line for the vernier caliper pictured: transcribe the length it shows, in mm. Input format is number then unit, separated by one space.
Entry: 2.3 mm
